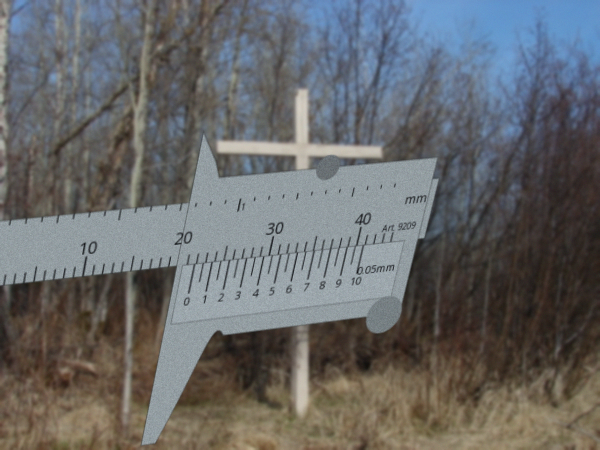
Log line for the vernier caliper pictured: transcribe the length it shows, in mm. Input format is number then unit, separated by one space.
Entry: 21.8 mm
